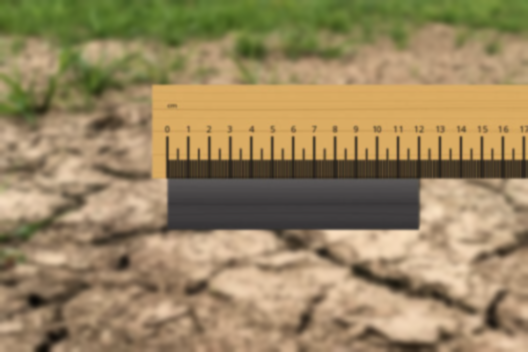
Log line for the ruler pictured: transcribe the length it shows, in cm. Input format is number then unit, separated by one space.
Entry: 12 cm
